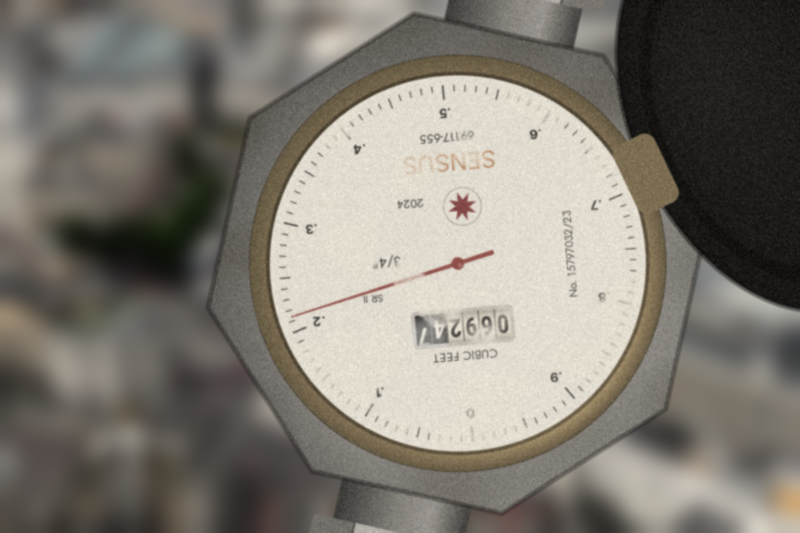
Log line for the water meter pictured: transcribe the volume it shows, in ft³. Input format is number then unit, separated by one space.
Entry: 69247.21 ft³
